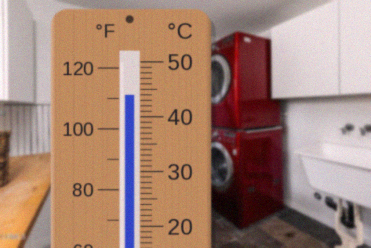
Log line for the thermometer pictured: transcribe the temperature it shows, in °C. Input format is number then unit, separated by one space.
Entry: 44 °C
